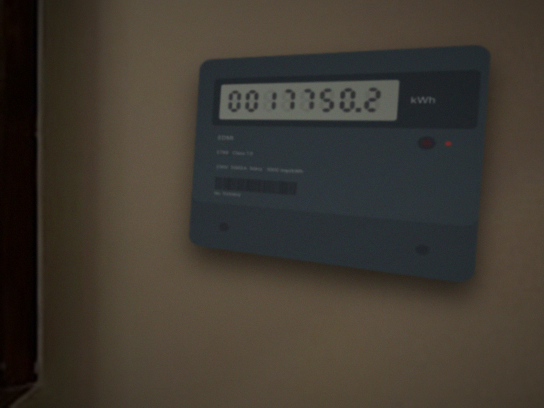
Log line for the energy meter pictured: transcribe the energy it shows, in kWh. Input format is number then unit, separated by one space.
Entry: 17750.2 kWh
